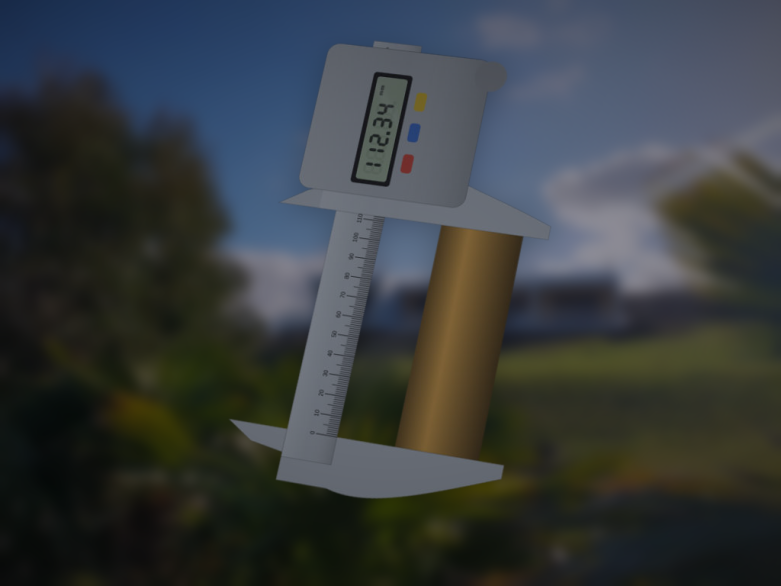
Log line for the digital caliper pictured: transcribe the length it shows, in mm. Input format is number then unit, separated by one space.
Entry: 112.34 mm
